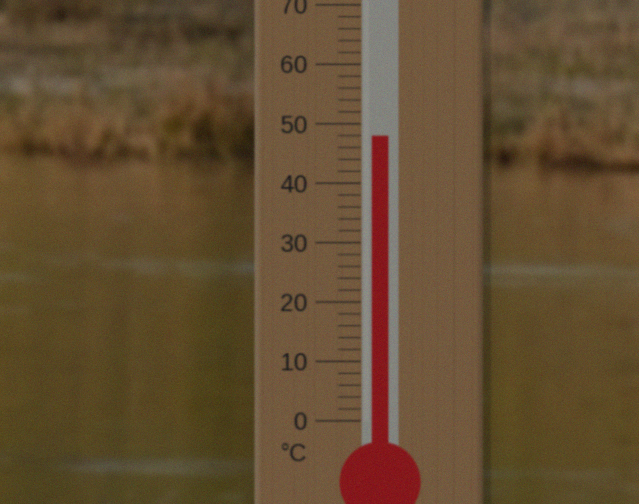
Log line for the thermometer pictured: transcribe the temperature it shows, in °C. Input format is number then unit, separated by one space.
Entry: 48 °C
